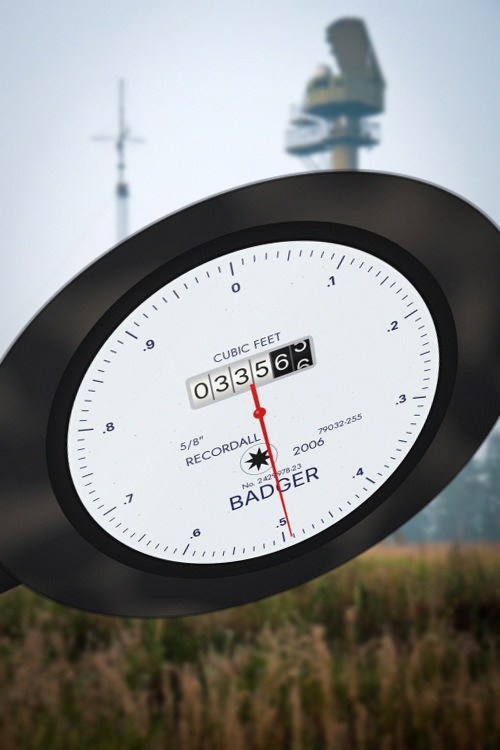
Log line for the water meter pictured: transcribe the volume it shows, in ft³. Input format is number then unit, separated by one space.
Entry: 33565.49 ft³
